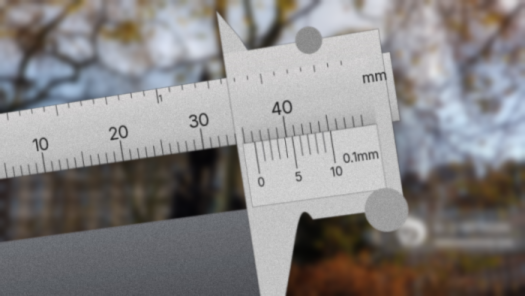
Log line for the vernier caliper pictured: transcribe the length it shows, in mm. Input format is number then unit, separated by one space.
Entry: 36.2 mm
